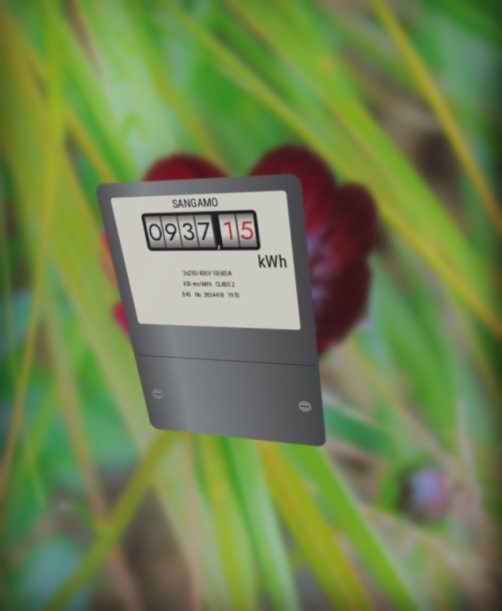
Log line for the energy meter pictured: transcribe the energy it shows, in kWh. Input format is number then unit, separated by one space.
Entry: 937.15 kWh
